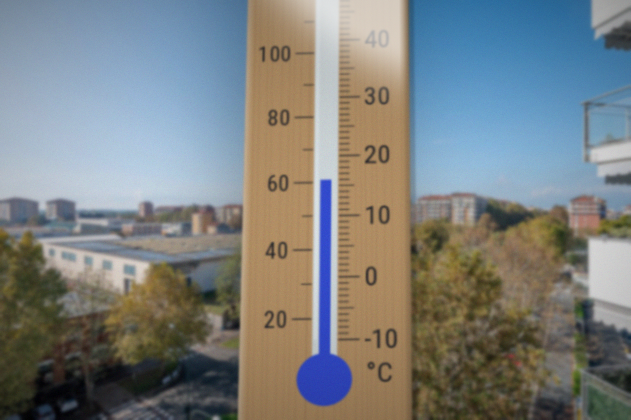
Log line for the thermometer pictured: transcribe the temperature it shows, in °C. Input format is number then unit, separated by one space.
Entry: 16 °C
